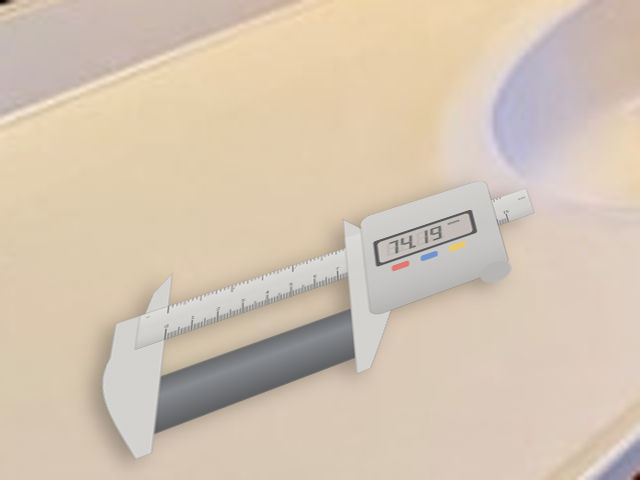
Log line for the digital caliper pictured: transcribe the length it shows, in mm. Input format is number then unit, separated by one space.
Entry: 74.19 mm
